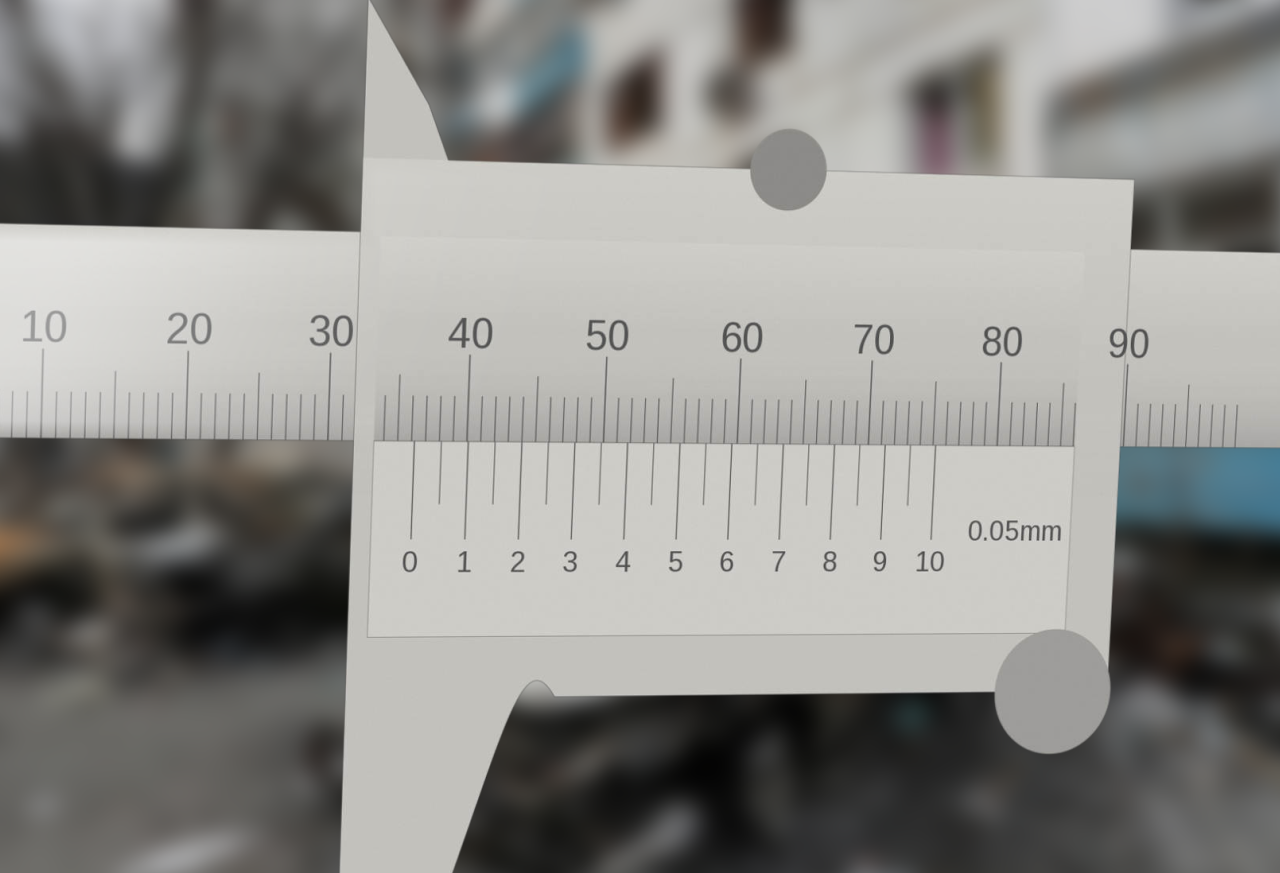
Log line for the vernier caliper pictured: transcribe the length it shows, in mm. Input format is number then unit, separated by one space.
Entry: 36.2 mm
